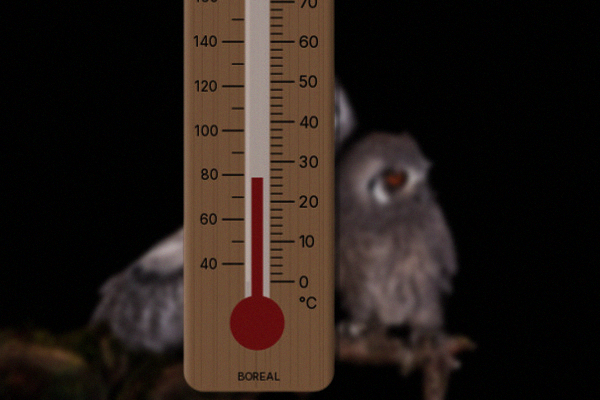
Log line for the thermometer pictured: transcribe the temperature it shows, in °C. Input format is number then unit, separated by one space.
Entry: 26 °C
